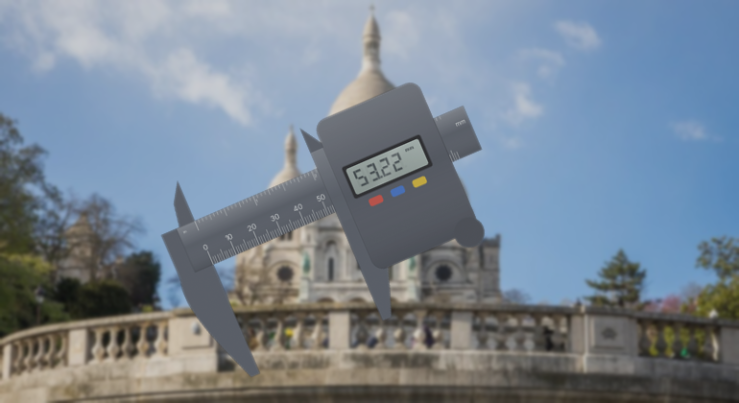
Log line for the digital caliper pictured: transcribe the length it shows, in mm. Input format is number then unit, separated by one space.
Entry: 53.22 mm
